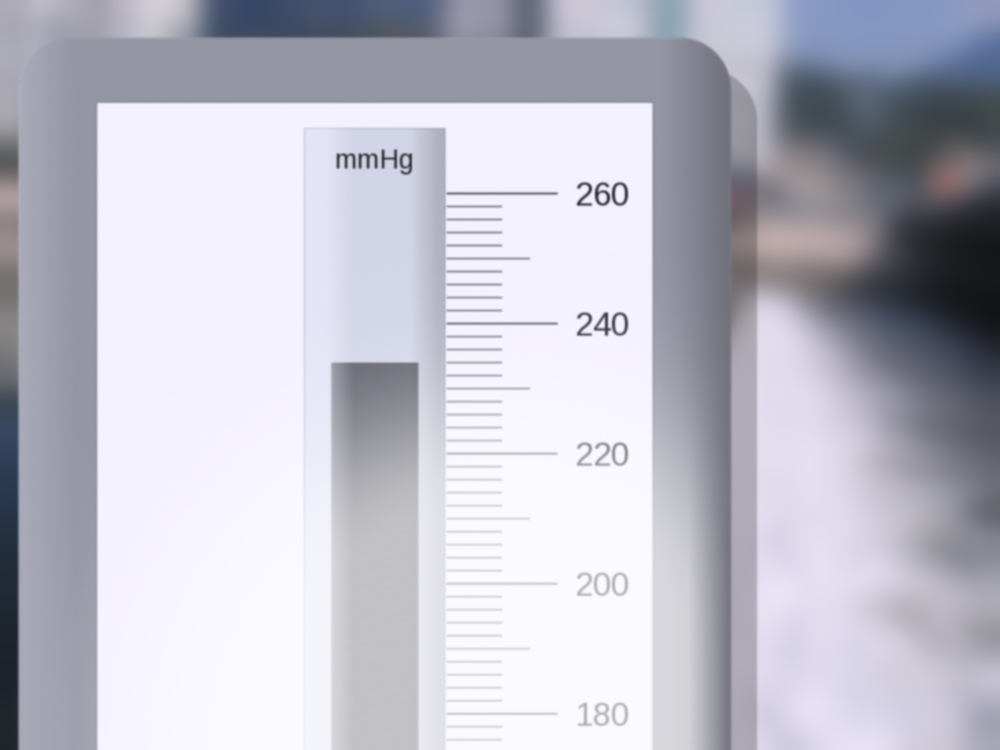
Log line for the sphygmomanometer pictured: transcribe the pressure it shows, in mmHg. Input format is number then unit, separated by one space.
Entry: 234 mmHg
